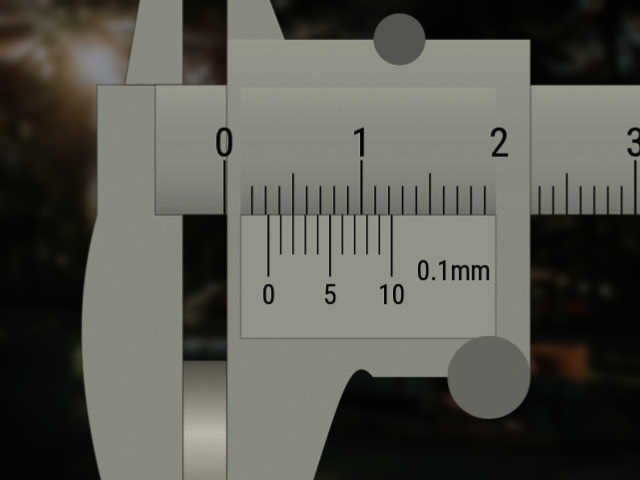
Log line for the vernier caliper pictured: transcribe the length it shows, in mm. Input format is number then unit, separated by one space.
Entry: 3.2 mm
